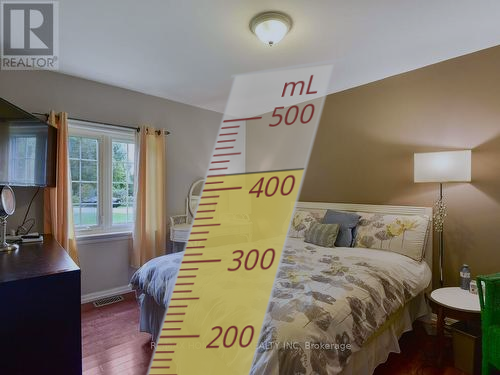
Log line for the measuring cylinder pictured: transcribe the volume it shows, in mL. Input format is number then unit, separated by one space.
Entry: 420 mL
